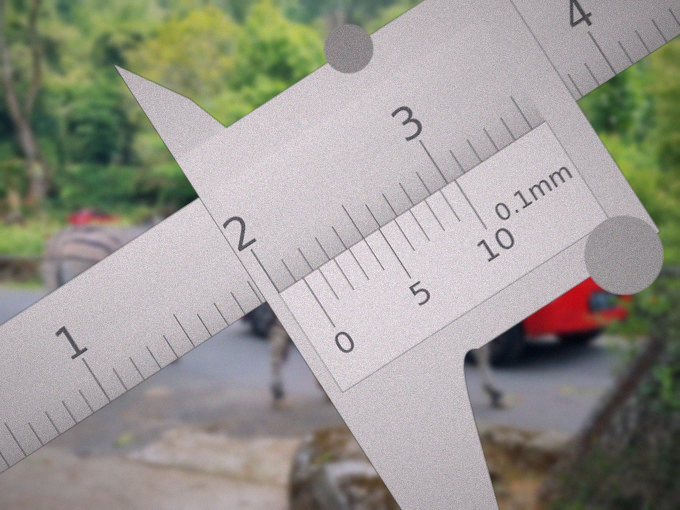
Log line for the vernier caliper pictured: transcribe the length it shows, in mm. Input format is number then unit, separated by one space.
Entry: 21.4 mm
